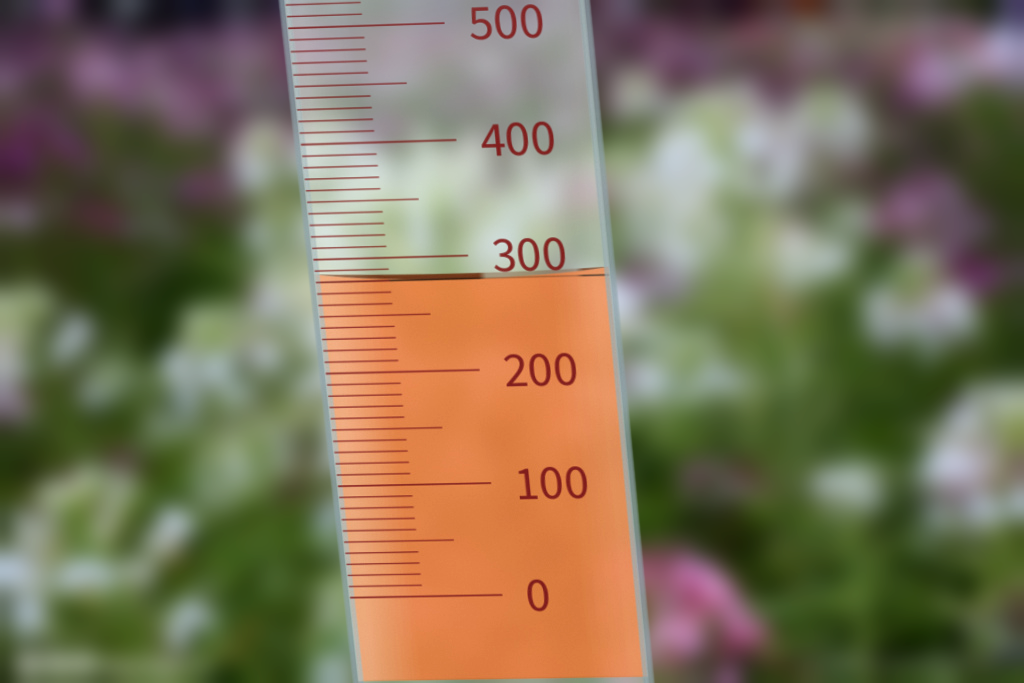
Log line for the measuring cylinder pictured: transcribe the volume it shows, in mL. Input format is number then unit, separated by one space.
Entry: 280 mL
